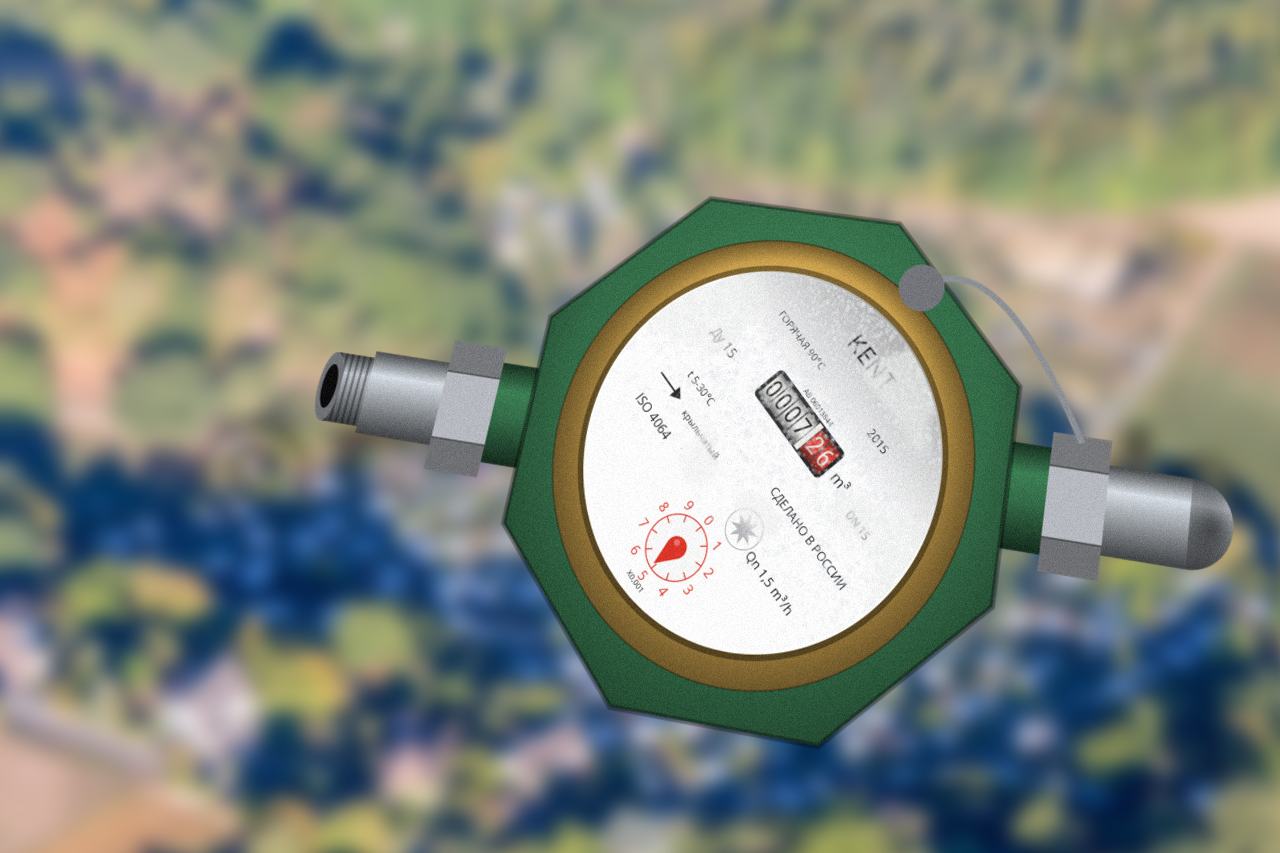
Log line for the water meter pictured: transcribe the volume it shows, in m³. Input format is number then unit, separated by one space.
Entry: 7.265 m³
